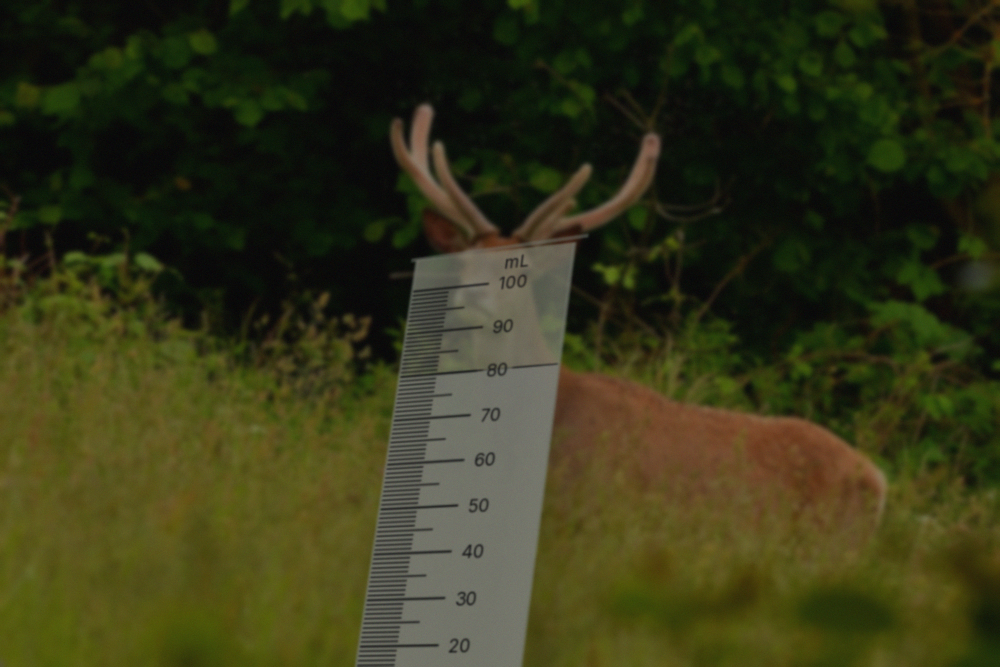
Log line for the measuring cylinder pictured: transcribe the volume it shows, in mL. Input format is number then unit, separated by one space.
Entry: 80 mL
